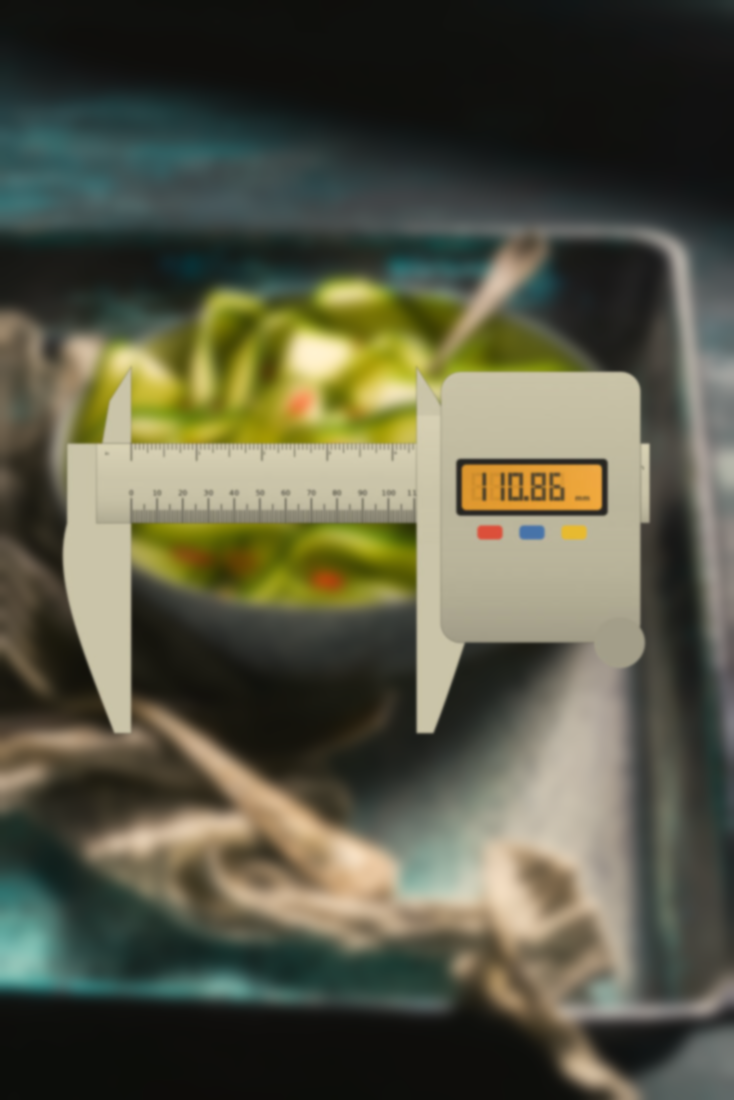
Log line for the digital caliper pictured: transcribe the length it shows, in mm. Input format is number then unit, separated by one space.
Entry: 110.86 mm
